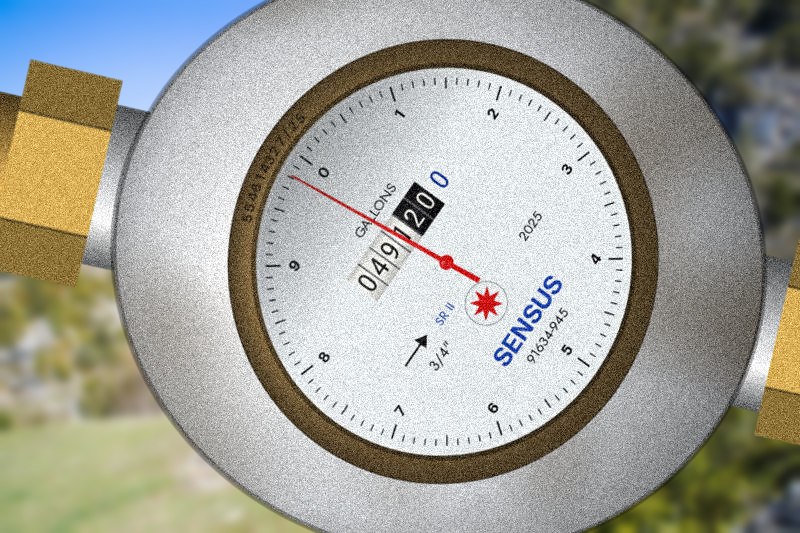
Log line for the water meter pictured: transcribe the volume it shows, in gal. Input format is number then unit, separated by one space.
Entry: 491199.8 gal
